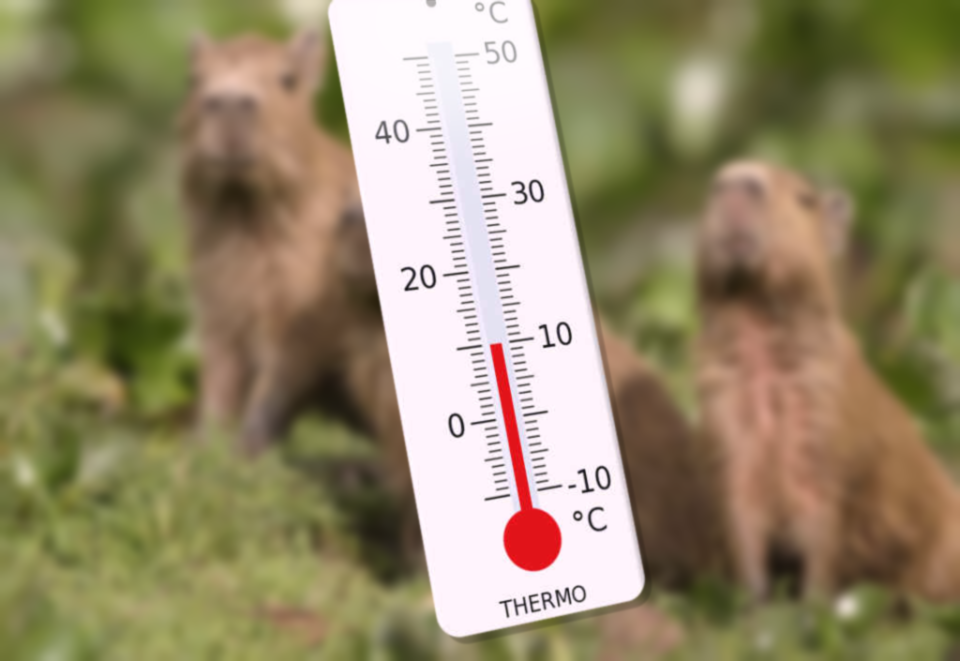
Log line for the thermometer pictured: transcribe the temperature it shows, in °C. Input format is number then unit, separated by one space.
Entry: 10 °C
